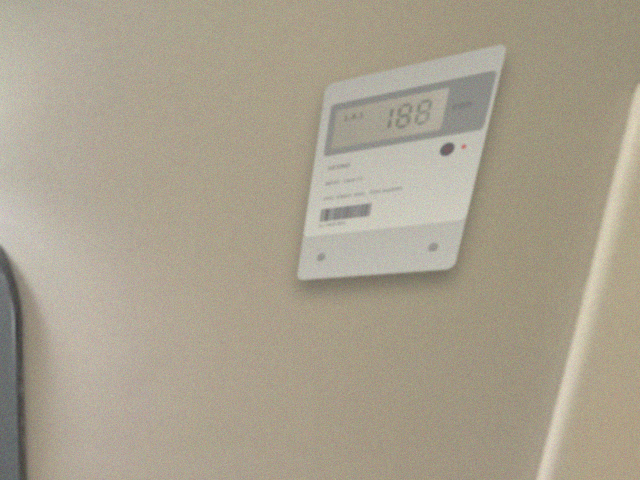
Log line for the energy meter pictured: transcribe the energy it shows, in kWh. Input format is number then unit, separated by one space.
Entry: 188 kWh
